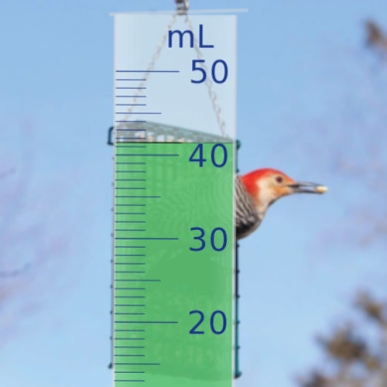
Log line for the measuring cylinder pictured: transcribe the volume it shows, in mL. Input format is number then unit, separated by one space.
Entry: 41.5 mL
